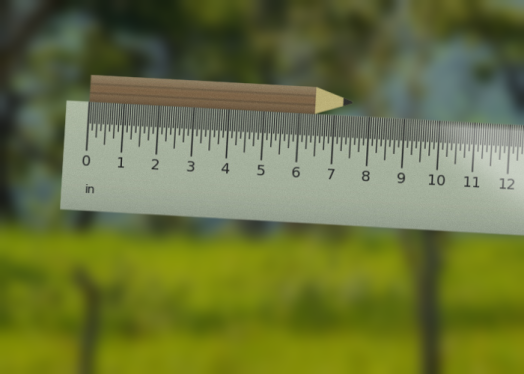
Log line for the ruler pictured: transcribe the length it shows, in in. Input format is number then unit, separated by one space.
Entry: 7.5 in
